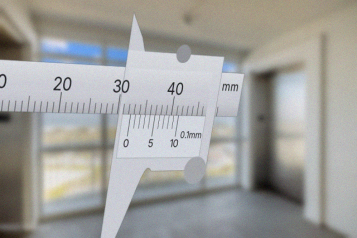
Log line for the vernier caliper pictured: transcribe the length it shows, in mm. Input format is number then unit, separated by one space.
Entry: 32.4 mm
